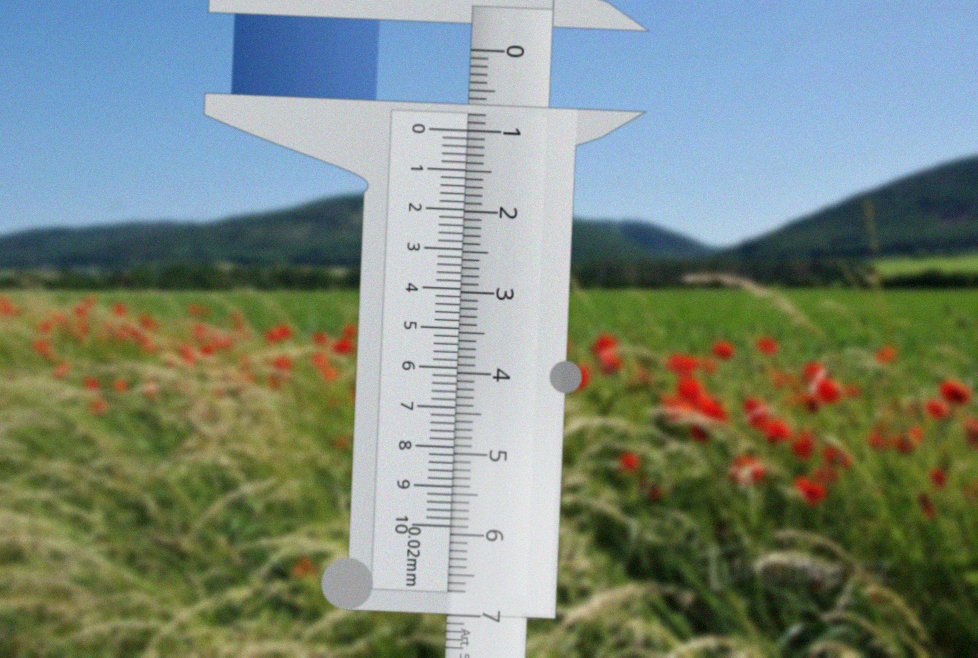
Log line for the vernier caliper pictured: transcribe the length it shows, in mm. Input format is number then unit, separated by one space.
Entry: 10.0 mm
